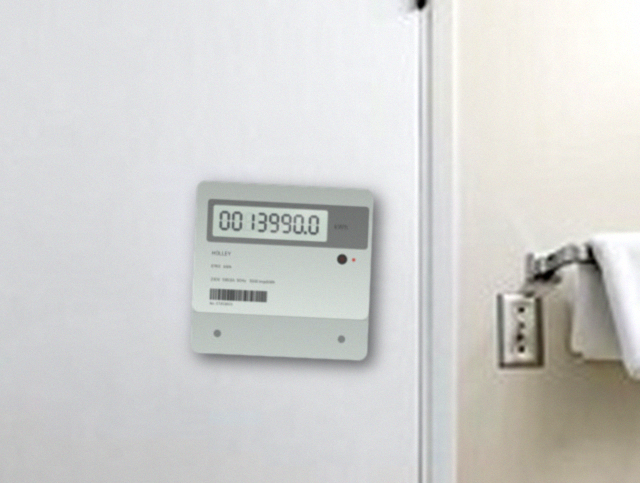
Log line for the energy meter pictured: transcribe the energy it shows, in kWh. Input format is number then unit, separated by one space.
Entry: 13990.0 kWh
